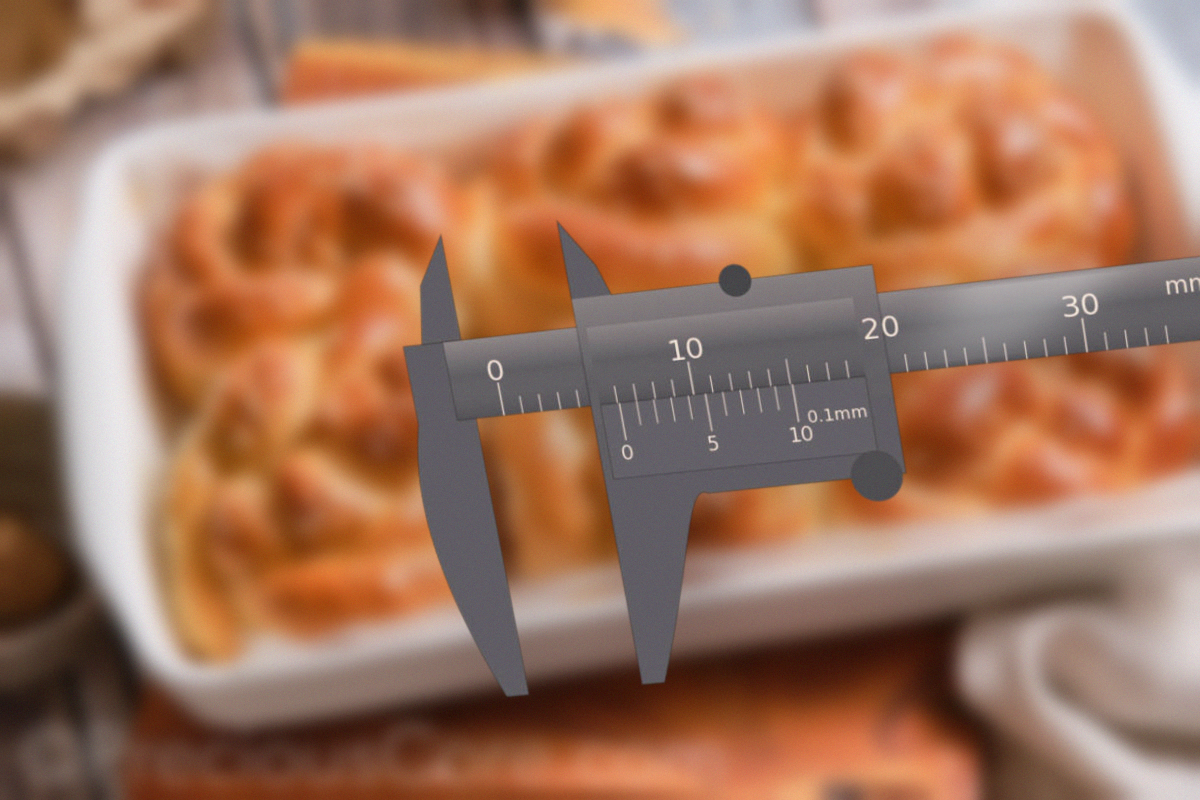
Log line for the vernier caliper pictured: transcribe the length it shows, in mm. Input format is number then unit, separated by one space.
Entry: 6.1 mm
